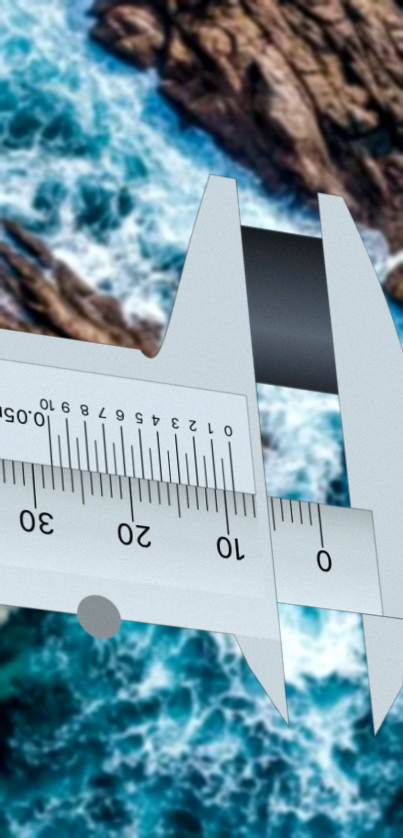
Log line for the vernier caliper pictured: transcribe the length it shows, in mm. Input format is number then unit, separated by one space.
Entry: 9.0 mm
